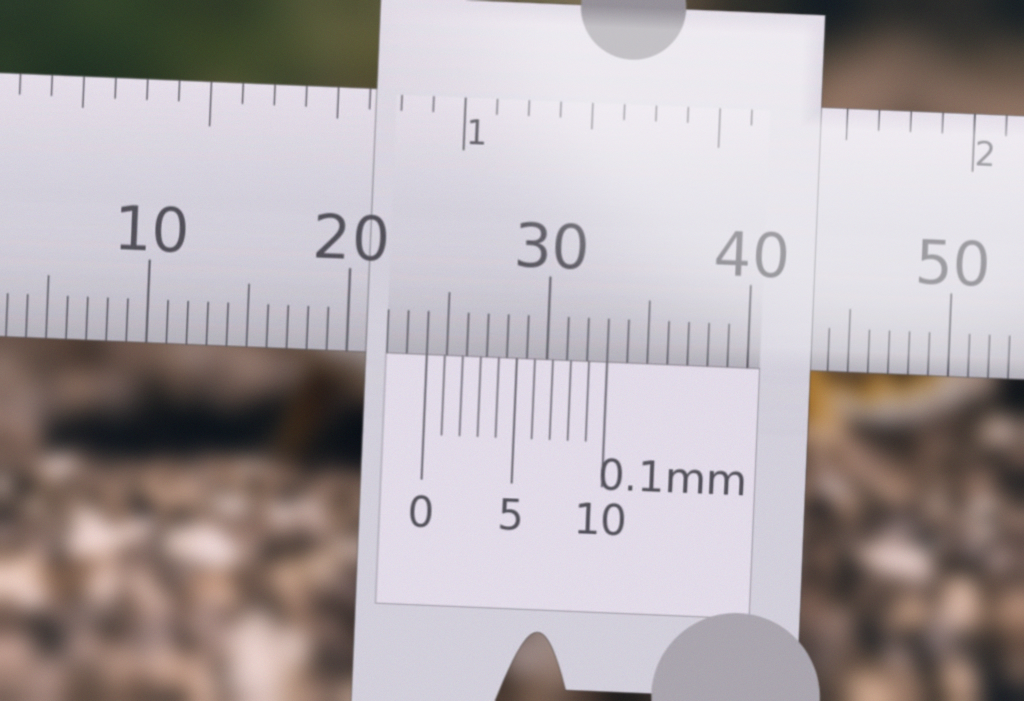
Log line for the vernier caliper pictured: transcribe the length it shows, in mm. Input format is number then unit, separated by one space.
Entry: 24.0 mm
